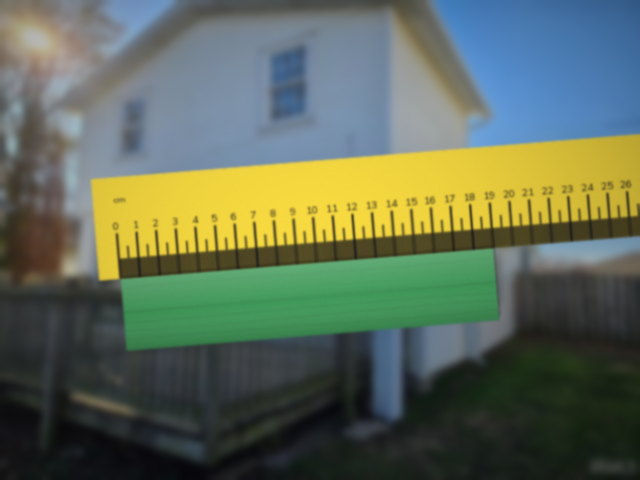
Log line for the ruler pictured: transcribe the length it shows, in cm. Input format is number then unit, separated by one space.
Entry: 19 cm
